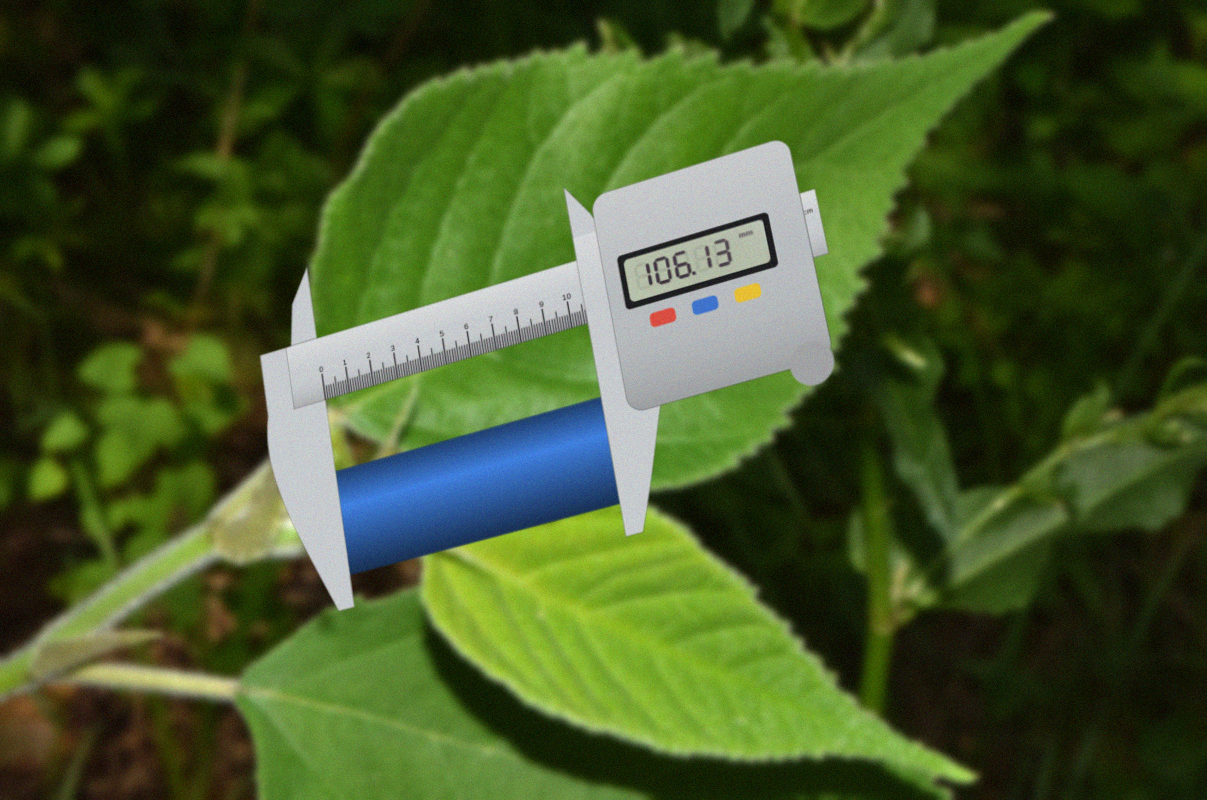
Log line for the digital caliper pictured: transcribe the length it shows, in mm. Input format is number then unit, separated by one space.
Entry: 106.13 mm
